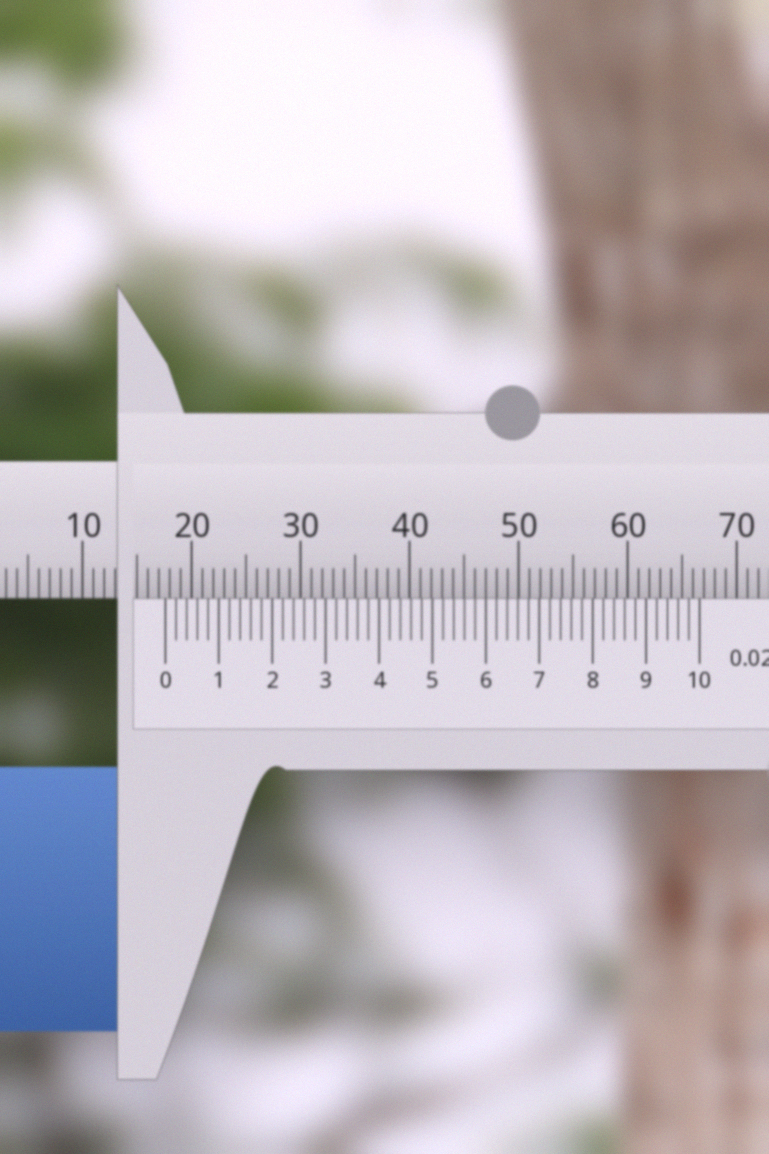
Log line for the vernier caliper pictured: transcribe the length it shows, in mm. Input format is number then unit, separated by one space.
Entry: 17.6 mm
